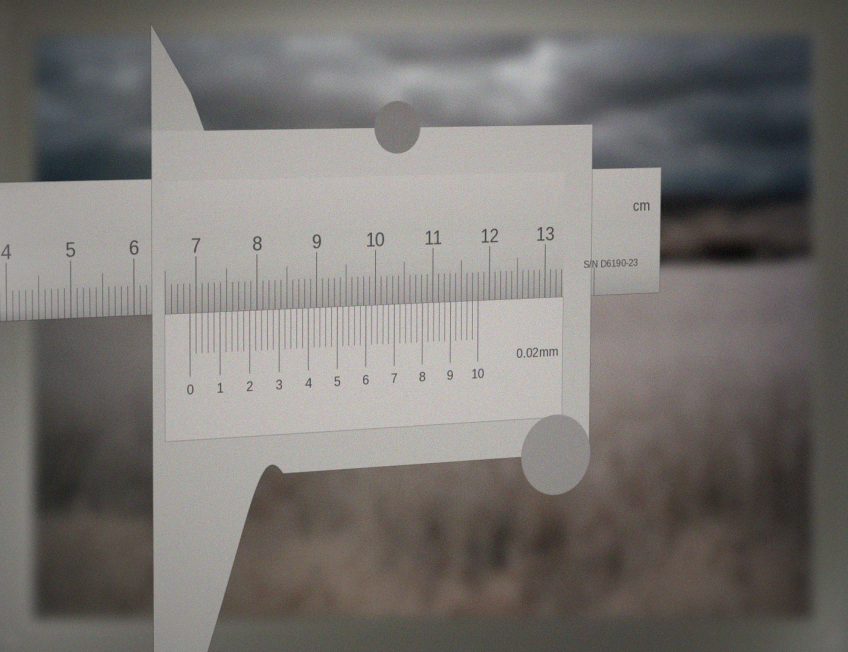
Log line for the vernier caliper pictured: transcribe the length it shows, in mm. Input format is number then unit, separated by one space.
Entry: 69.0 mm
